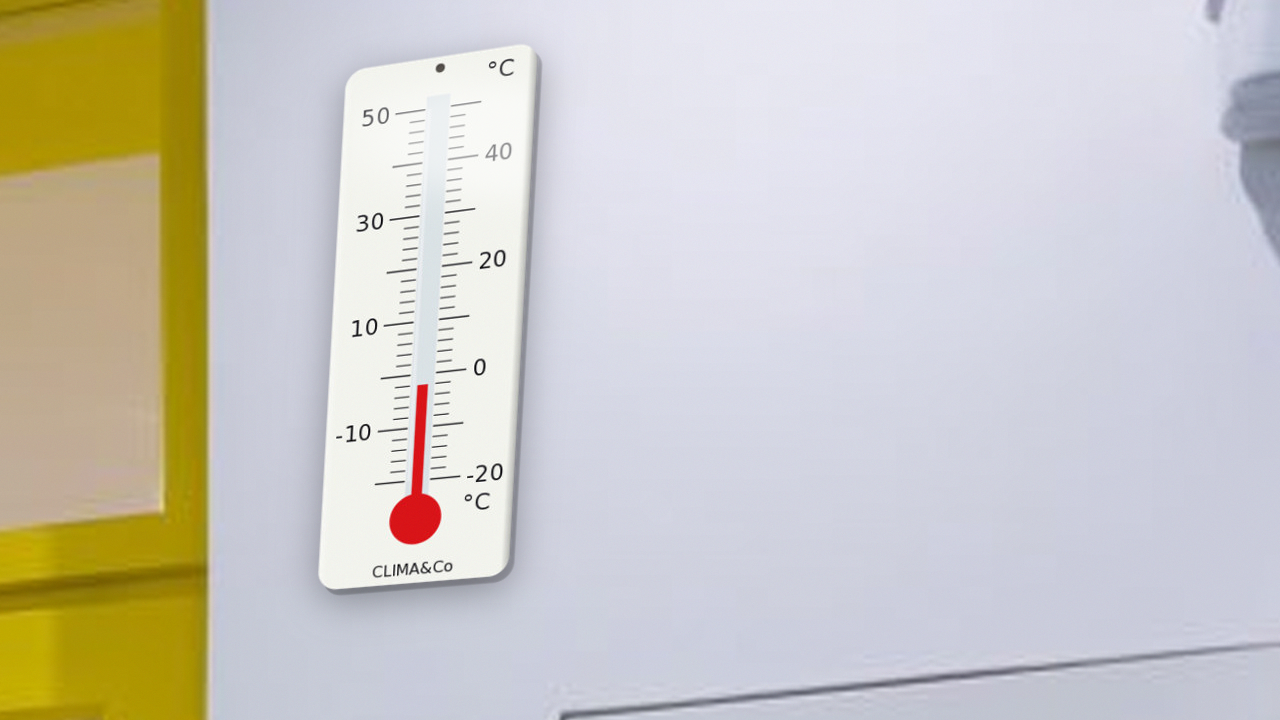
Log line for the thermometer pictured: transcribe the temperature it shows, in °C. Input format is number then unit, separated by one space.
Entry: -2 °C
